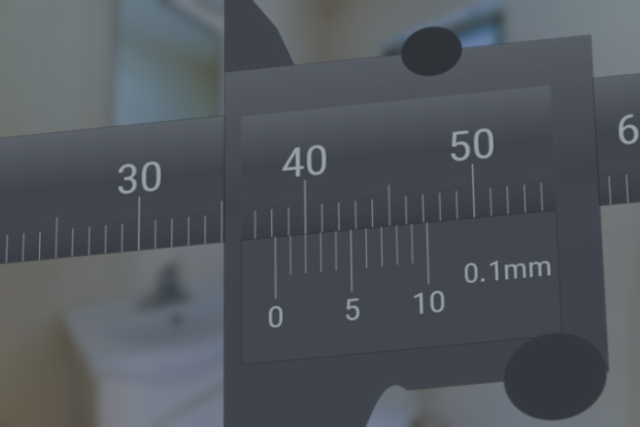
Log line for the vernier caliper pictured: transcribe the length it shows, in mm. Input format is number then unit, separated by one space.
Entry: 38.2 mm
